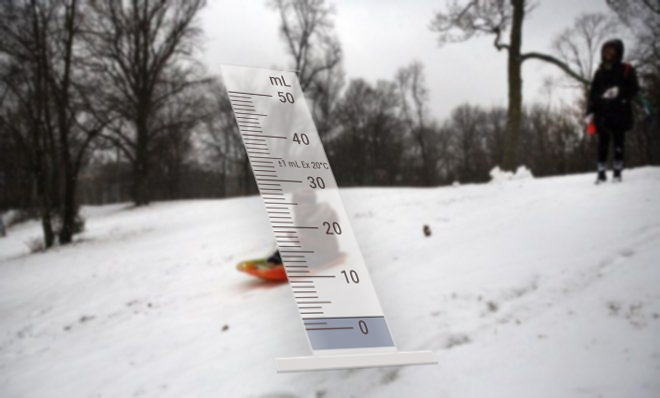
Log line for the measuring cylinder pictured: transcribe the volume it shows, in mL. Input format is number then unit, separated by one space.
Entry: 2 mL
